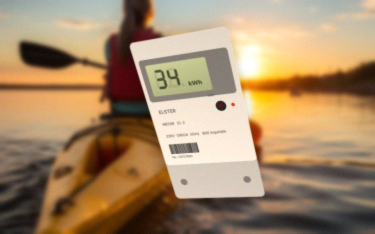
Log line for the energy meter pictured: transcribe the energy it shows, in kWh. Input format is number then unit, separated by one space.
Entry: 34 kWh
